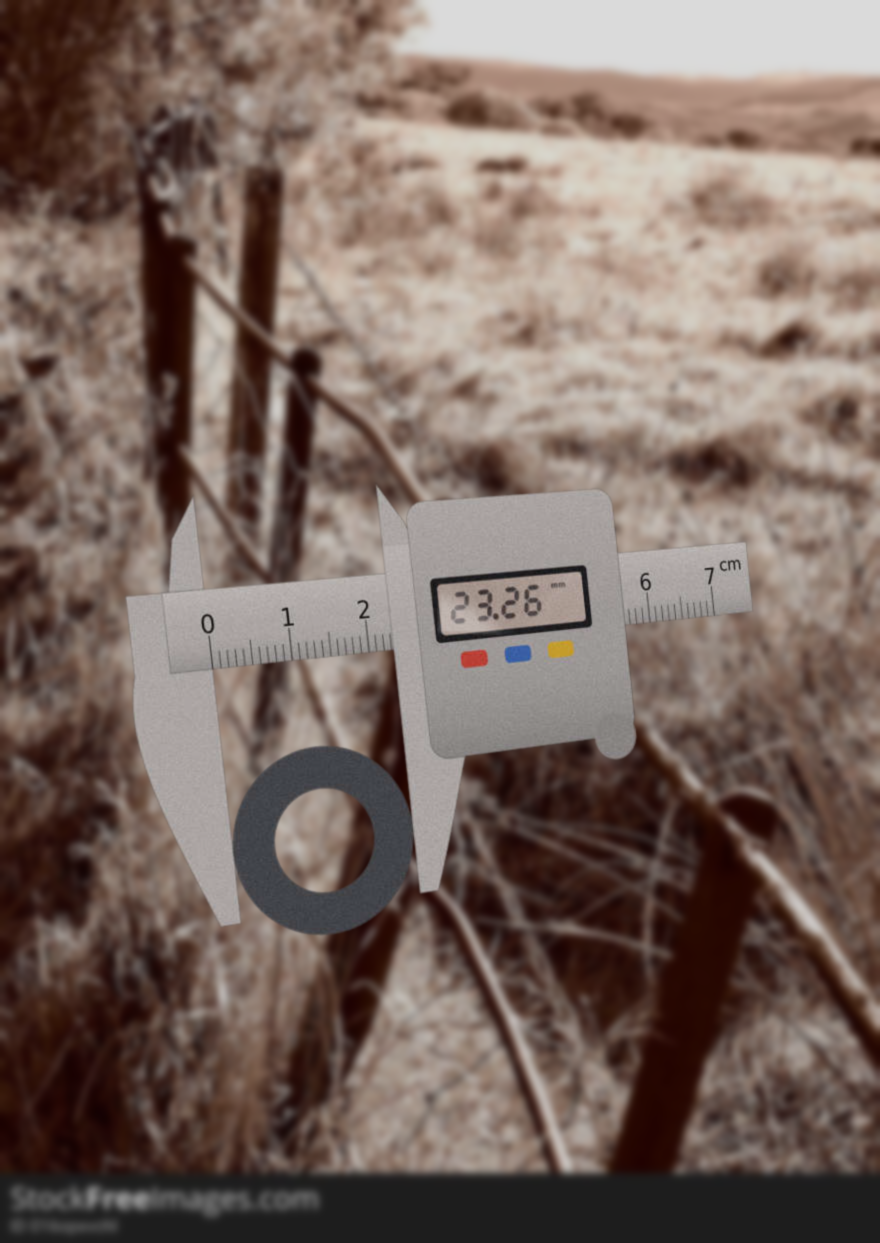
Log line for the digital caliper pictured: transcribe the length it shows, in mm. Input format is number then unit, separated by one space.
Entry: 23.26 mm
